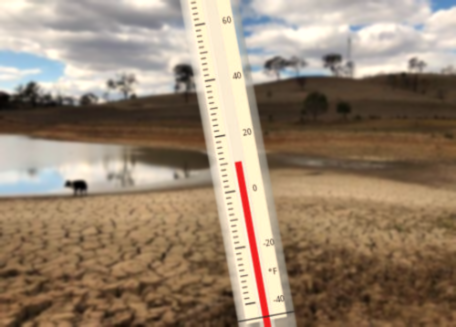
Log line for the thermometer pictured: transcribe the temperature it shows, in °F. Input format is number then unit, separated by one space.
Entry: 10 °F
